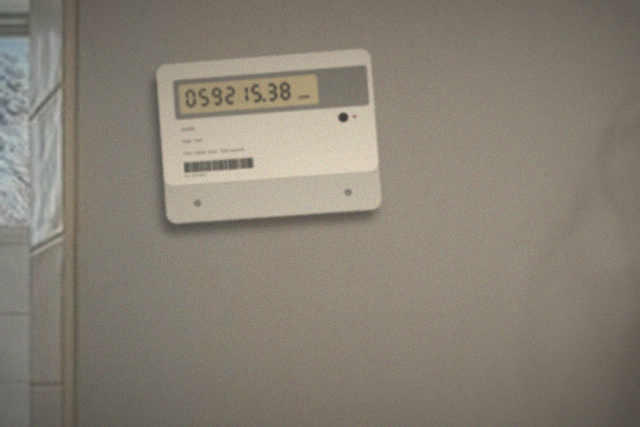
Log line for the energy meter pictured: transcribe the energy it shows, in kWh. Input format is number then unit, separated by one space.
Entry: 59215.38 kWh
